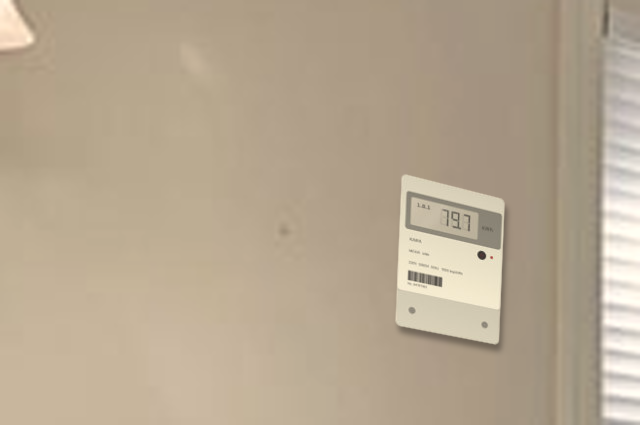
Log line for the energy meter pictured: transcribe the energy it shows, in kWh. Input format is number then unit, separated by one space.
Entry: 79.7 kWh
